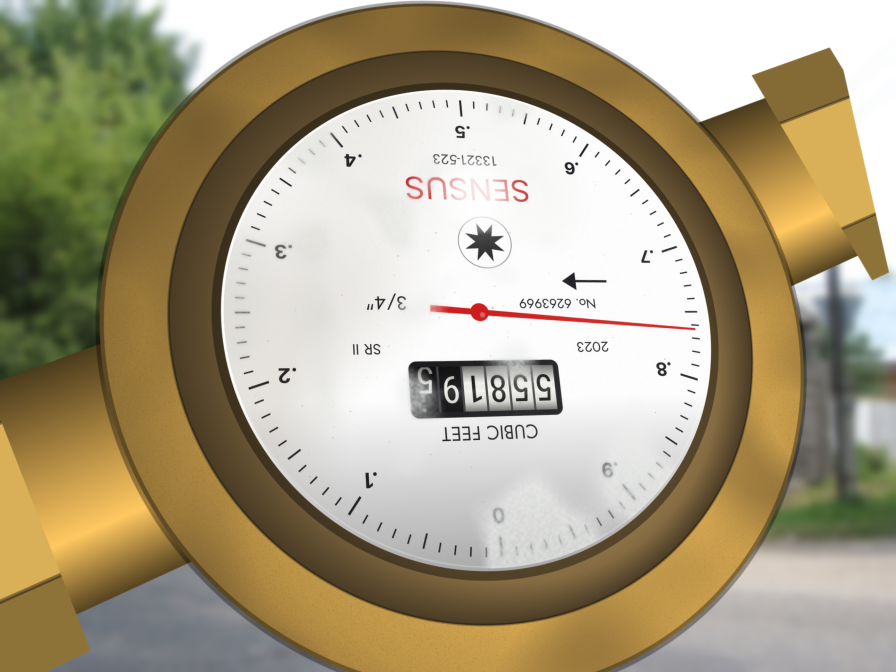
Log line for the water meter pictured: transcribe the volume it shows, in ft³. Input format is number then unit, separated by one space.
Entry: 558194.76 ft³
